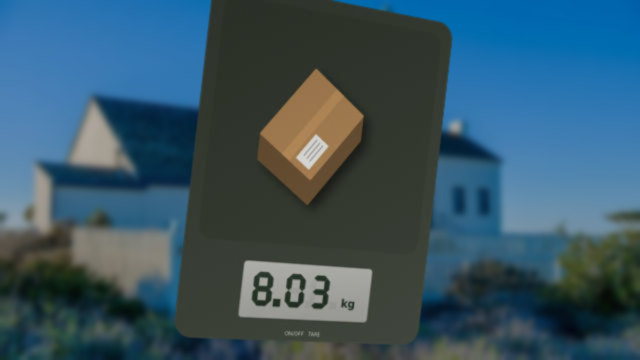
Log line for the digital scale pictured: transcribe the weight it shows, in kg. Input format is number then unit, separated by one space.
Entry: 8.03 kg
